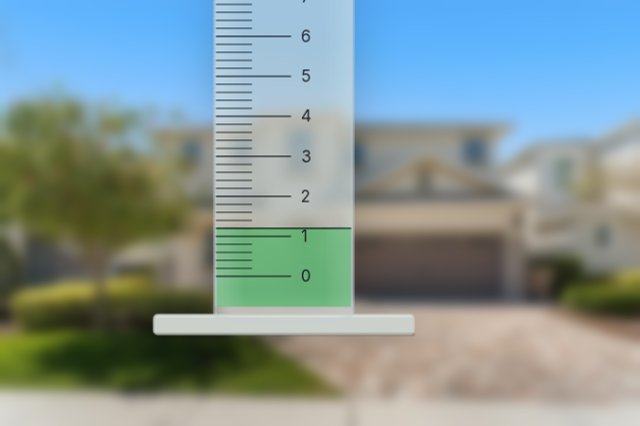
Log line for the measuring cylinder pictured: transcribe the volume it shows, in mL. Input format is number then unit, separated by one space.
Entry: 1.2 mL
